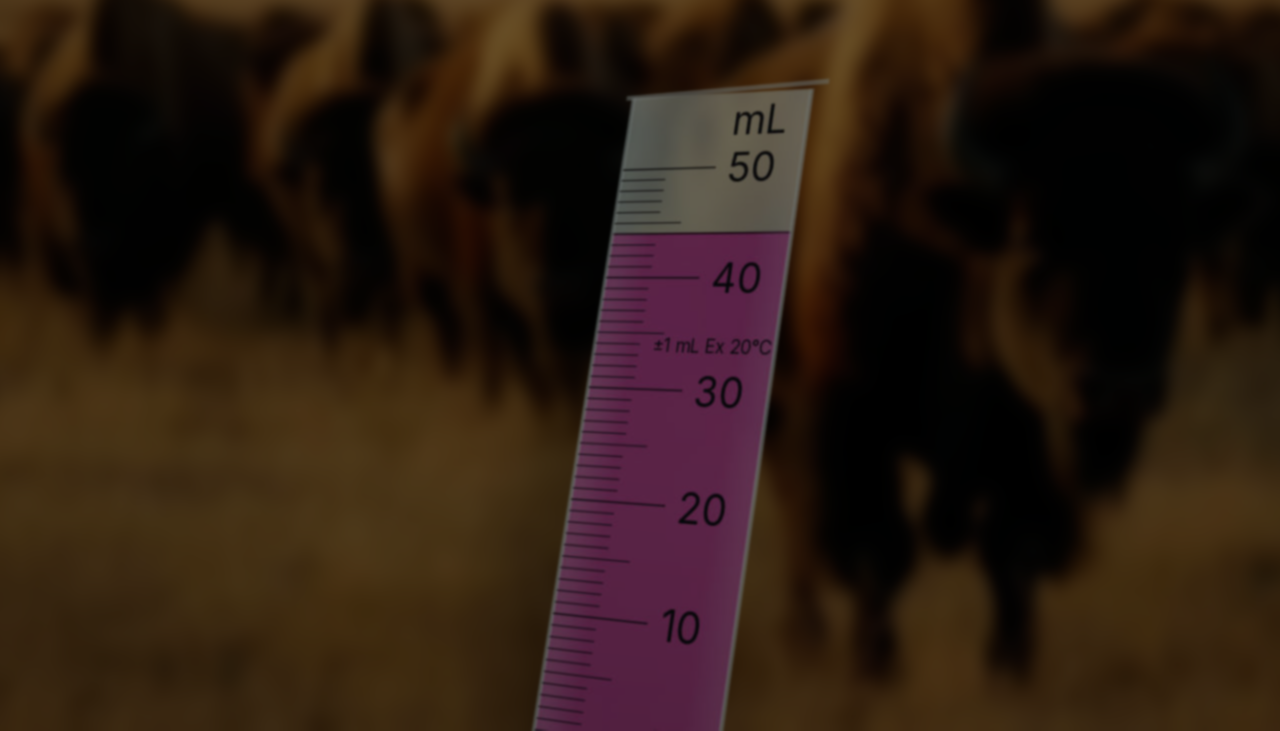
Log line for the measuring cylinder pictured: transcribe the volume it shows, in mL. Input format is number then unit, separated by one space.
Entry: 44 mL
